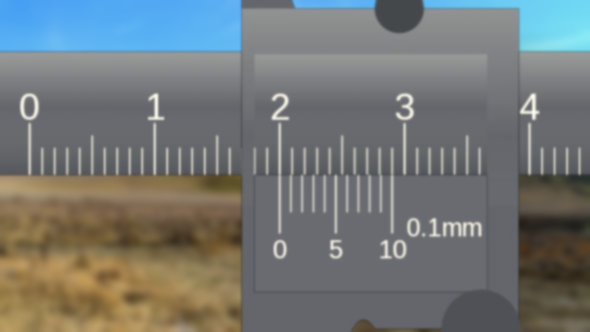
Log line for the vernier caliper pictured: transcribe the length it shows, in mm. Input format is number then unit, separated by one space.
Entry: 20.0 mm
